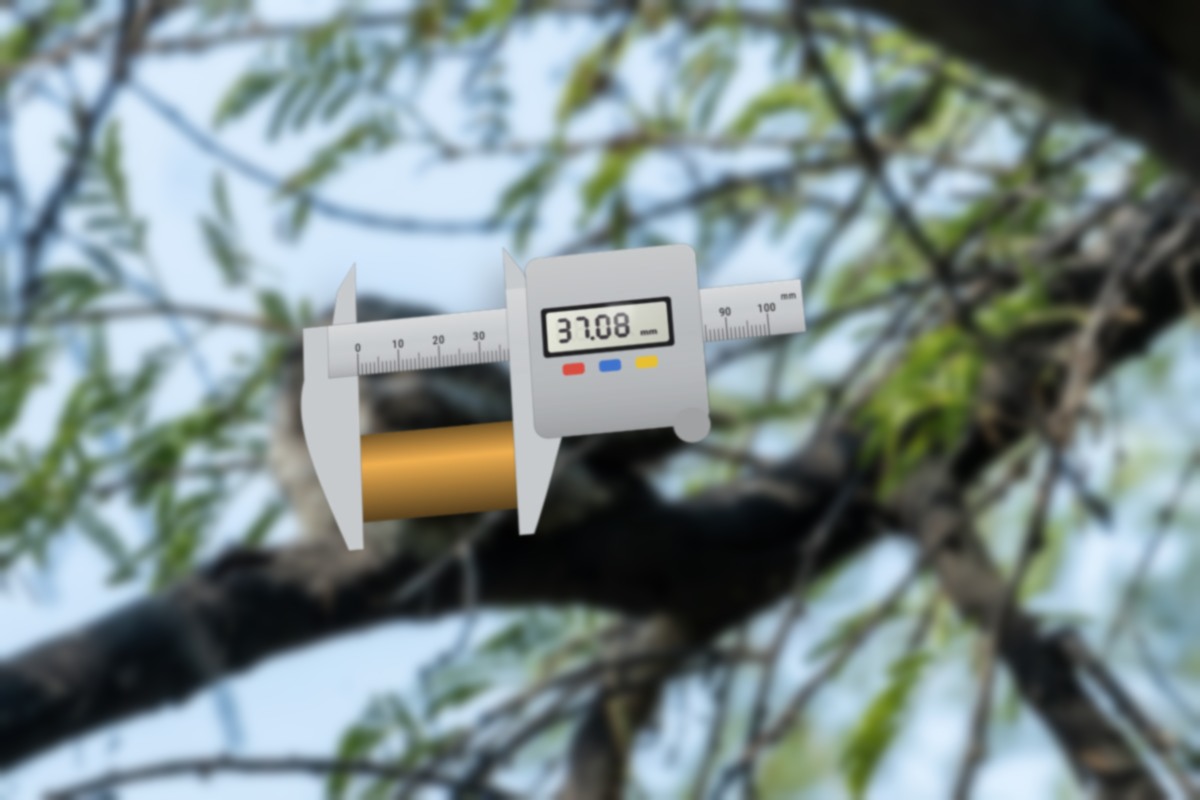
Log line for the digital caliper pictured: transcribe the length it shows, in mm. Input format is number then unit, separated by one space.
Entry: 37.08 mm
